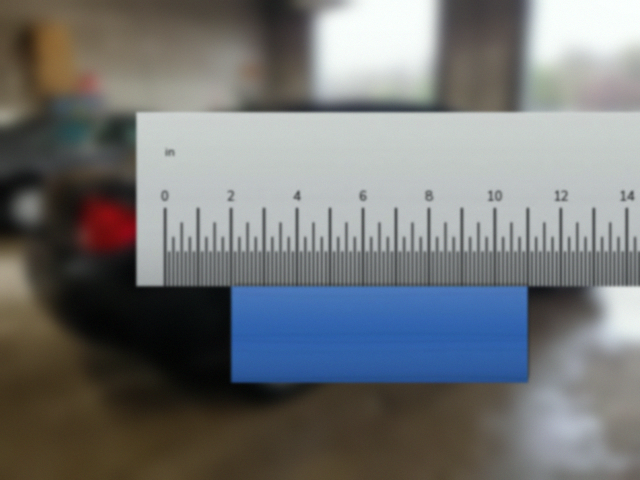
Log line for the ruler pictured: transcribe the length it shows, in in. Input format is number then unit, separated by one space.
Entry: 9 in
